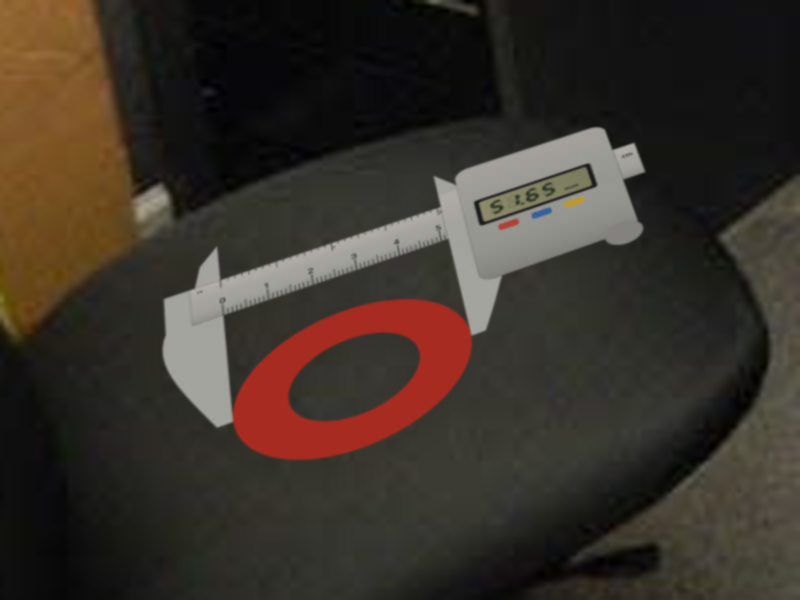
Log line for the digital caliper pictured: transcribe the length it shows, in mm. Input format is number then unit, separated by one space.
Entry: 51.65 mm
